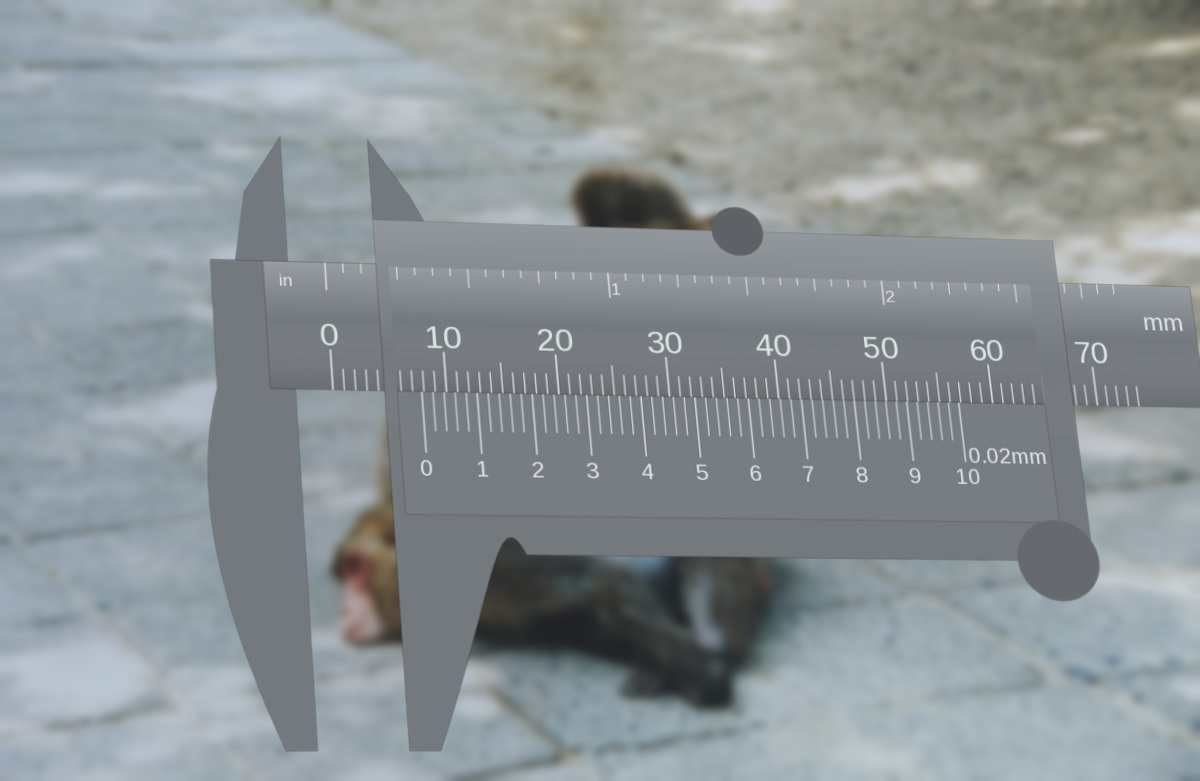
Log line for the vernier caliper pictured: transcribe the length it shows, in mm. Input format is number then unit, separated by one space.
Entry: 7.8 mm
